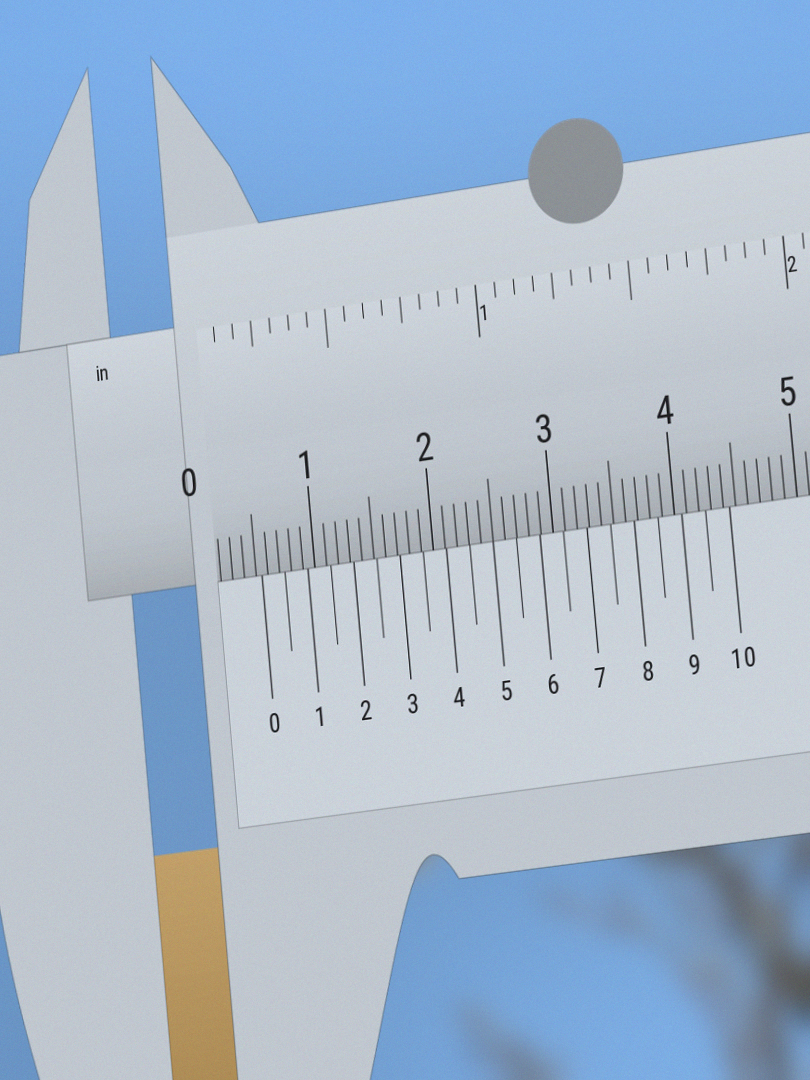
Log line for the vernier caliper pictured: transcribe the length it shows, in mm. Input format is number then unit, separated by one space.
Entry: 5.5 mm
